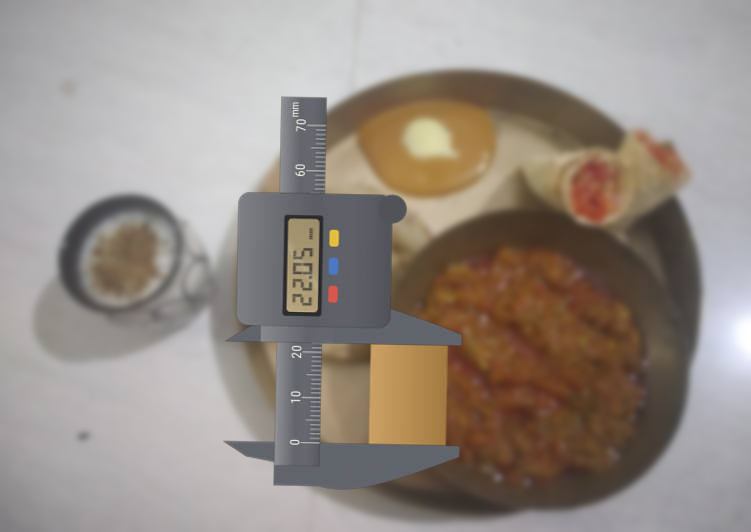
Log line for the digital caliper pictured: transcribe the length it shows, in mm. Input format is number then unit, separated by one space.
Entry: 22.05 mm
